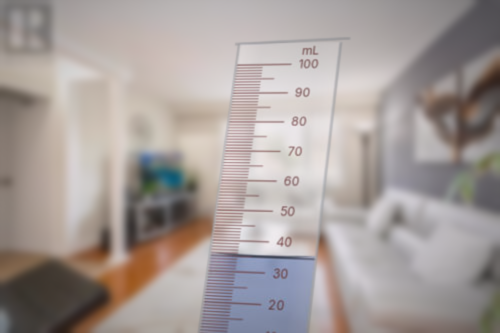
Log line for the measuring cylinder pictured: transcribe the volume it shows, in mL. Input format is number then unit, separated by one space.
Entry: 35 mL
